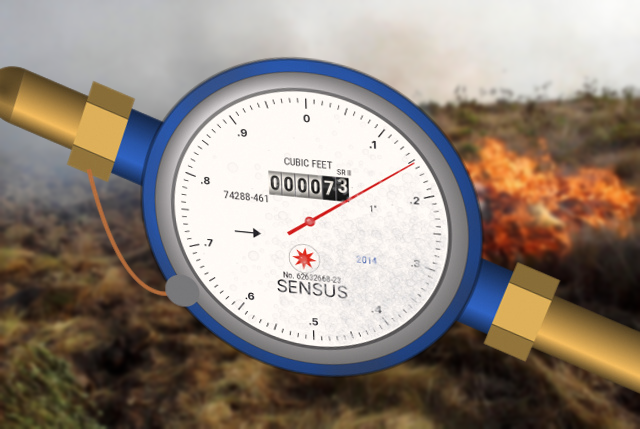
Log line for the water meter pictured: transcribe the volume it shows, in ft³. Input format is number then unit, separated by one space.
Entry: 73.15 ft³
